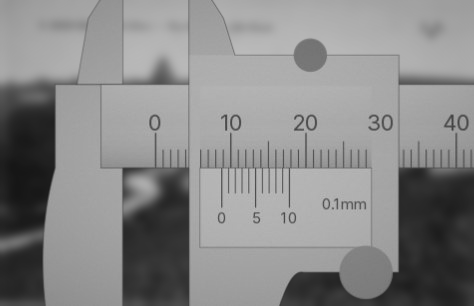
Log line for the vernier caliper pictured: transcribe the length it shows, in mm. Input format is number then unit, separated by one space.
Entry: 8.8 mm
